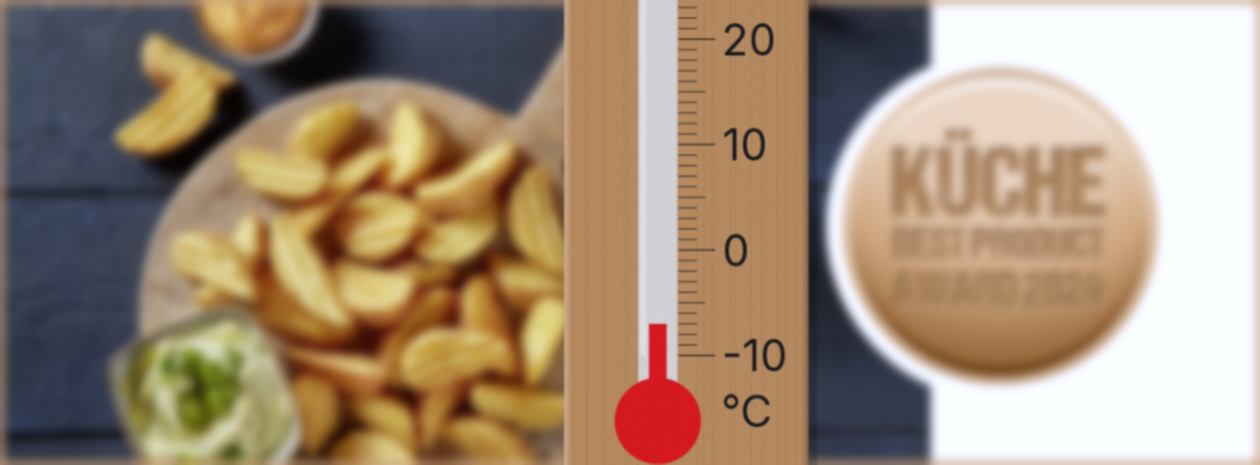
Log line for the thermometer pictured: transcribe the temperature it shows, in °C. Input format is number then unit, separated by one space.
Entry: -7 °C
